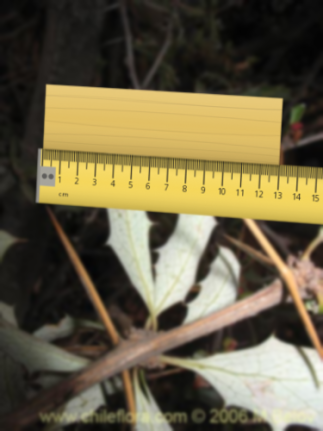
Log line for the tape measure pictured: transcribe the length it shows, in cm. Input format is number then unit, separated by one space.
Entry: 13 cm
